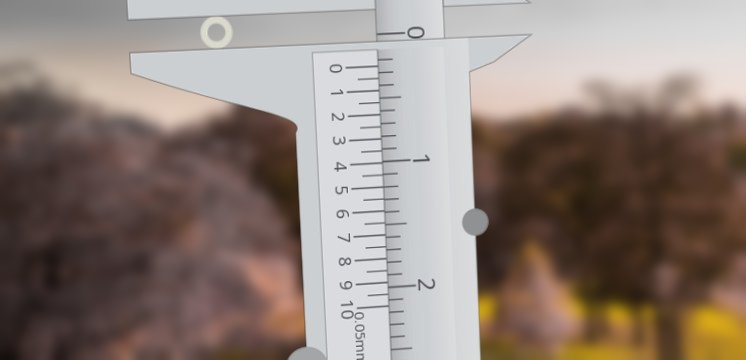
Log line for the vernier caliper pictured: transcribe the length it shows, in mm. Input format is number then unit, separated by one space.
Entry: 2.5 mm
